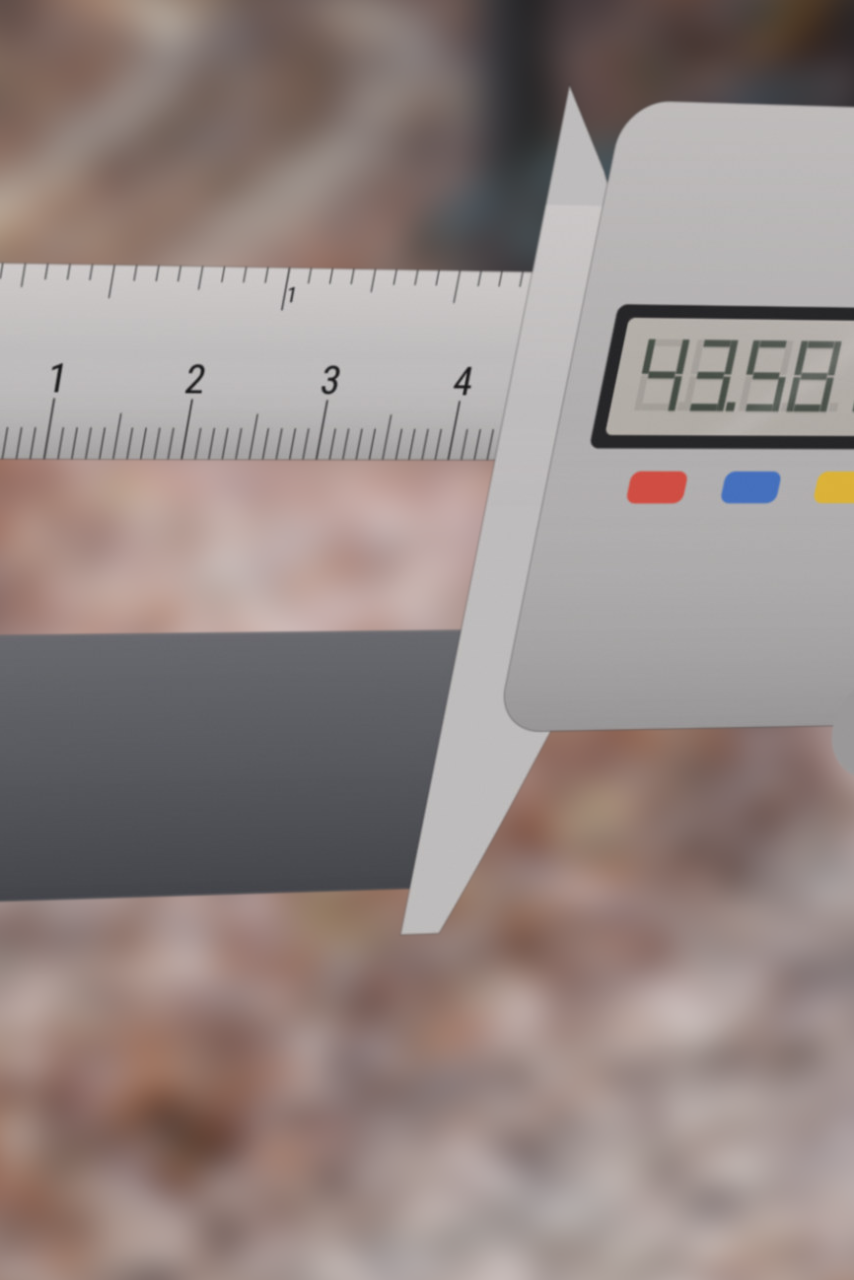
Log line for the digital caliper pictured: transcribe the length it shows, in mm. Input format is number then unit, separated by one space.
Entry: 43.58 mm
